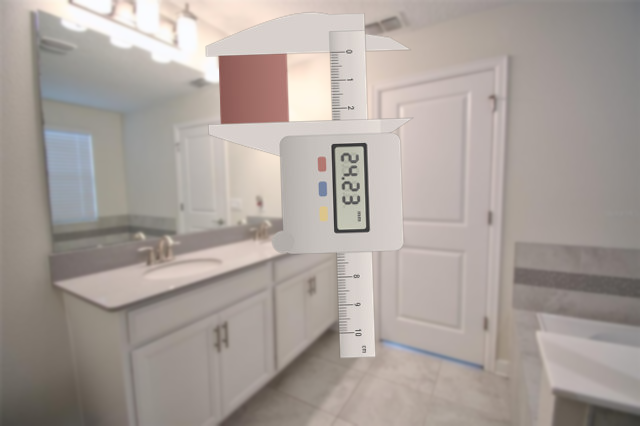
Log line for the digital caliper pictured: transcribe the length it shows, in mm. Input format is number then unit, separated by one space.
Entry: 24.23 mm
